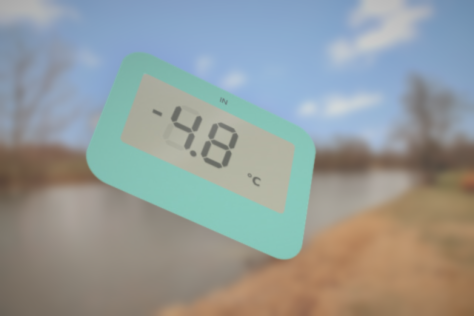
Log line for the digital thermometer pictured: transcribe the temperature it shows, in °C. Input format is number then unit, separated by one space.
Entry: -4.8 °C
